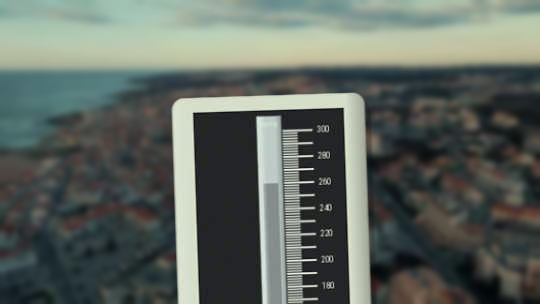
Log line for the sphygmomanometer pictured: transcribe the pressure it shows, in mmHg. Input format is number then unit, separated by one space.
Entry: 260 mmHg
